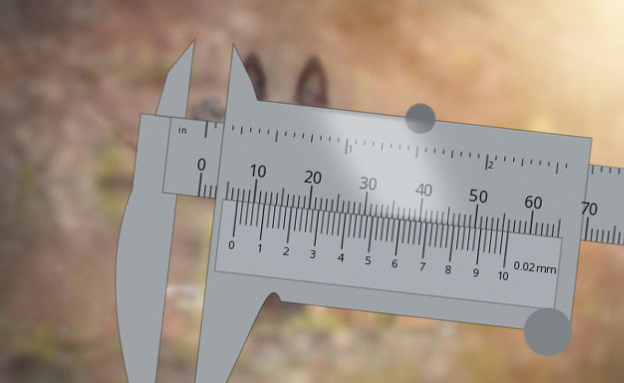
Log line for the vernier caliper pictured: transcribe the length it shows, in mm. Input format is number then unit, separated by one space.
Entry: 7.0 mm
